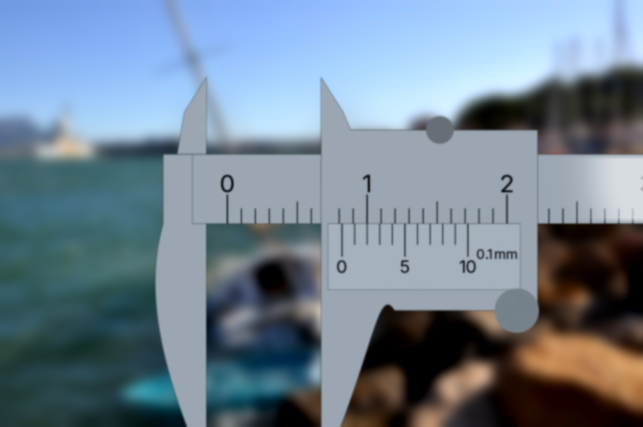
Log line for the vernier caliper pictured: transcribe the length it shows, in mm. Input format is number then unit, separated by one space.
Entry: 8.2 mm
